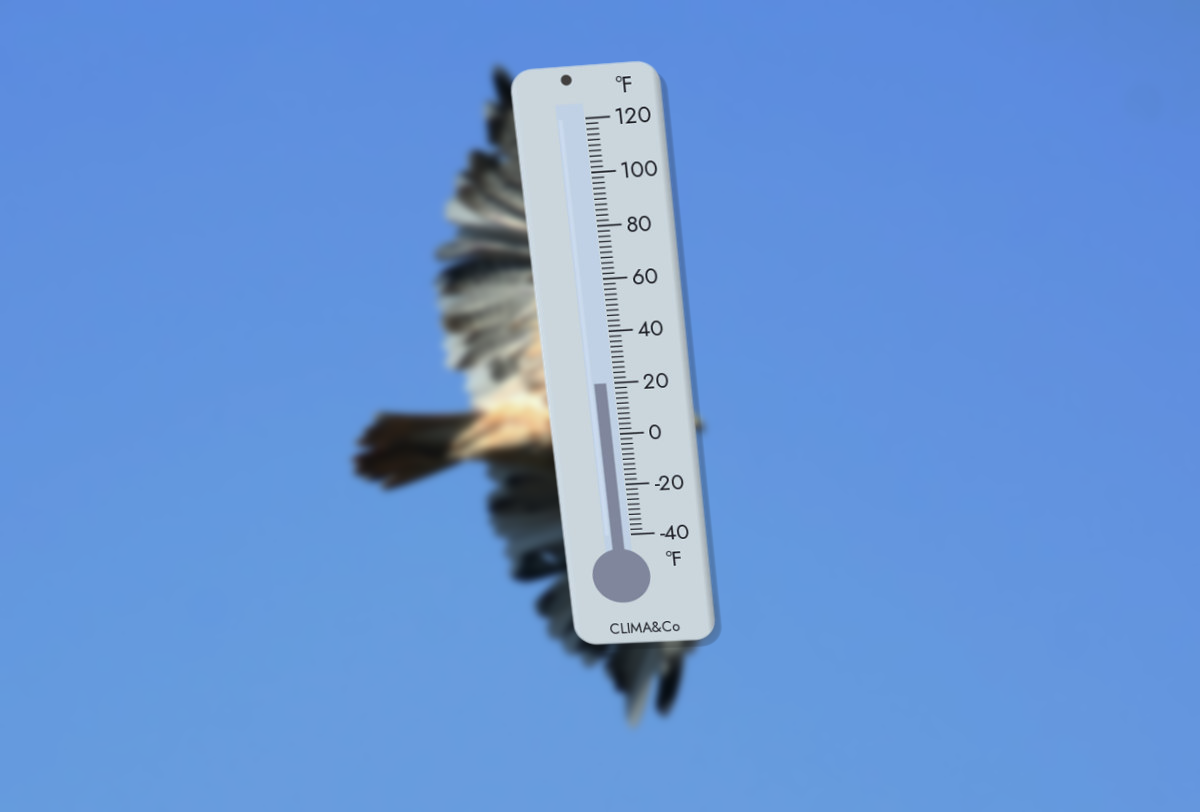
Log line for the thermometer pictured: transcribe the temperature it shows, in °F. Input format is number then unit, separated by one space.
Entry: 20 °F
